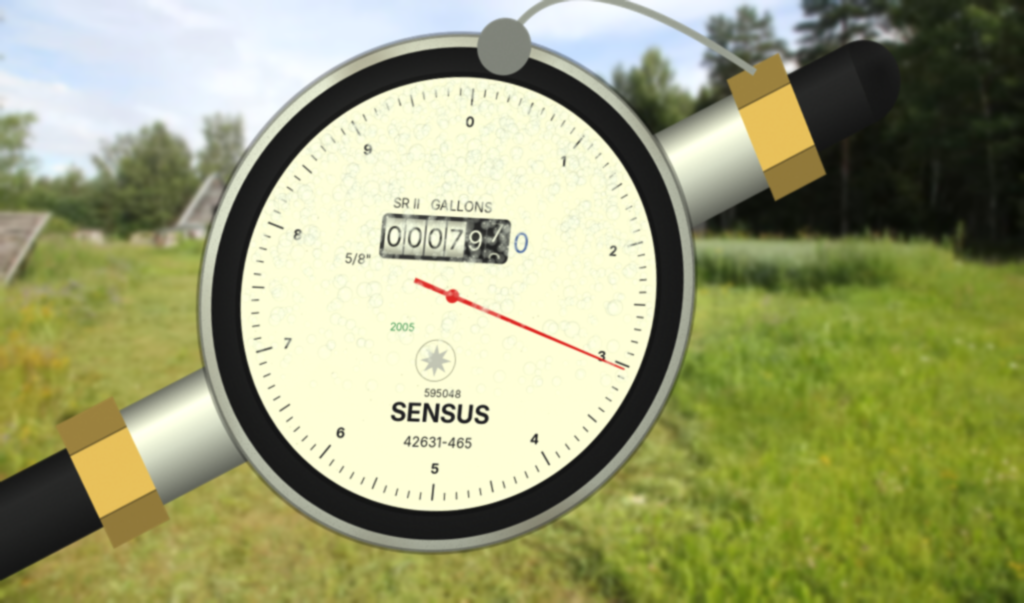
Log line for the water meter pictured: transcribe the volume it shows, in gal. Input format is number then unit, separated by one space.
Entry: 7973.0 gal
